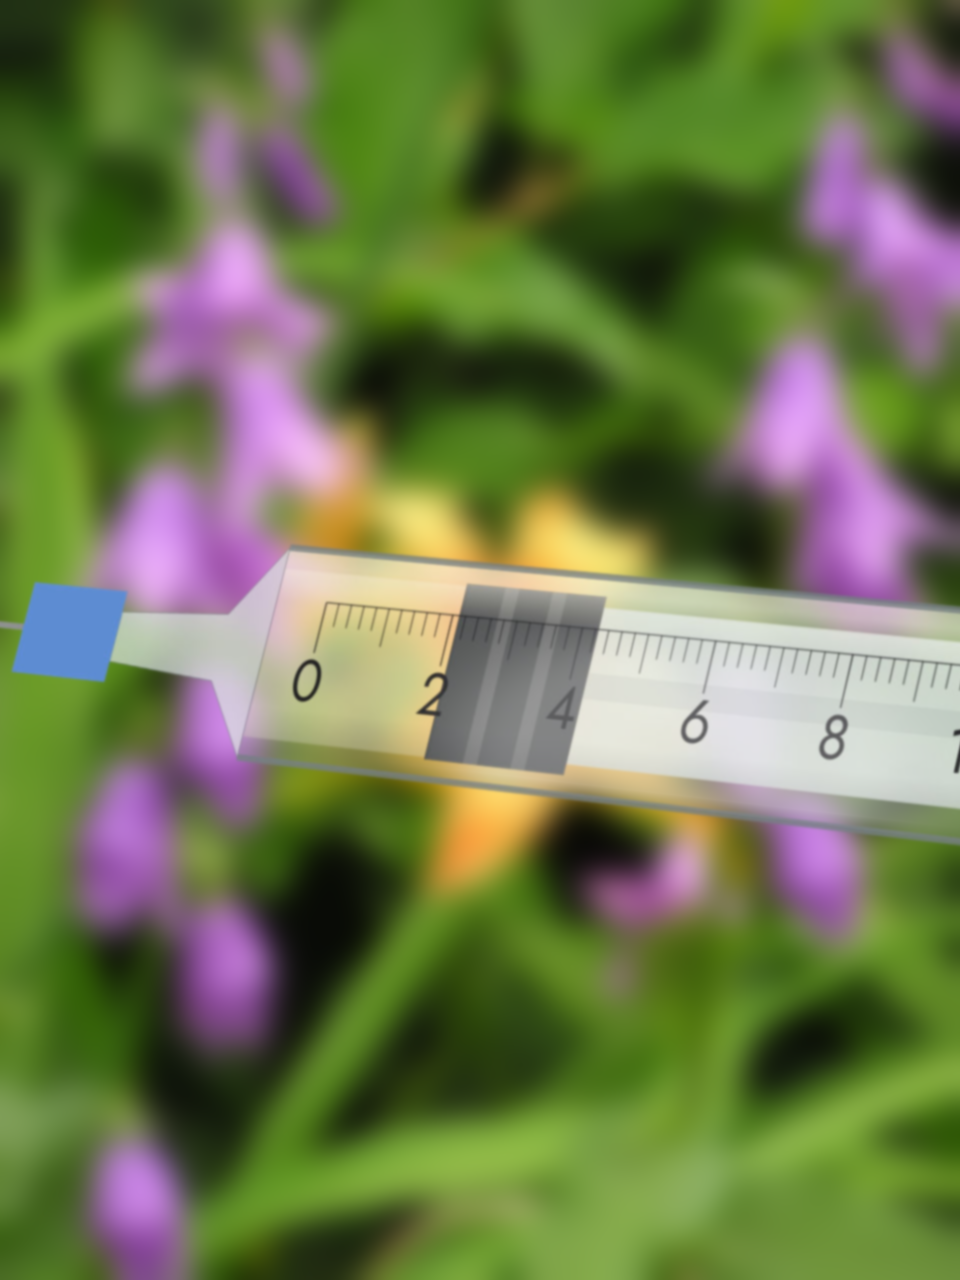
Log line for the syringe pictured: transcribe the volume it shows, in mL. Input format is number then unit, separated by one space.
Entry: 2.1 mL
